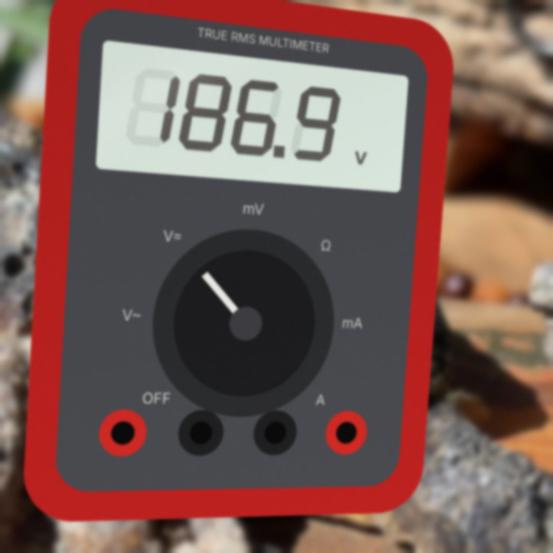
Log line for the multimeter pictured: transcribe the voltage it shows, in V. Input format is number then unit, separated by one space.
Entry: 186.9 V
